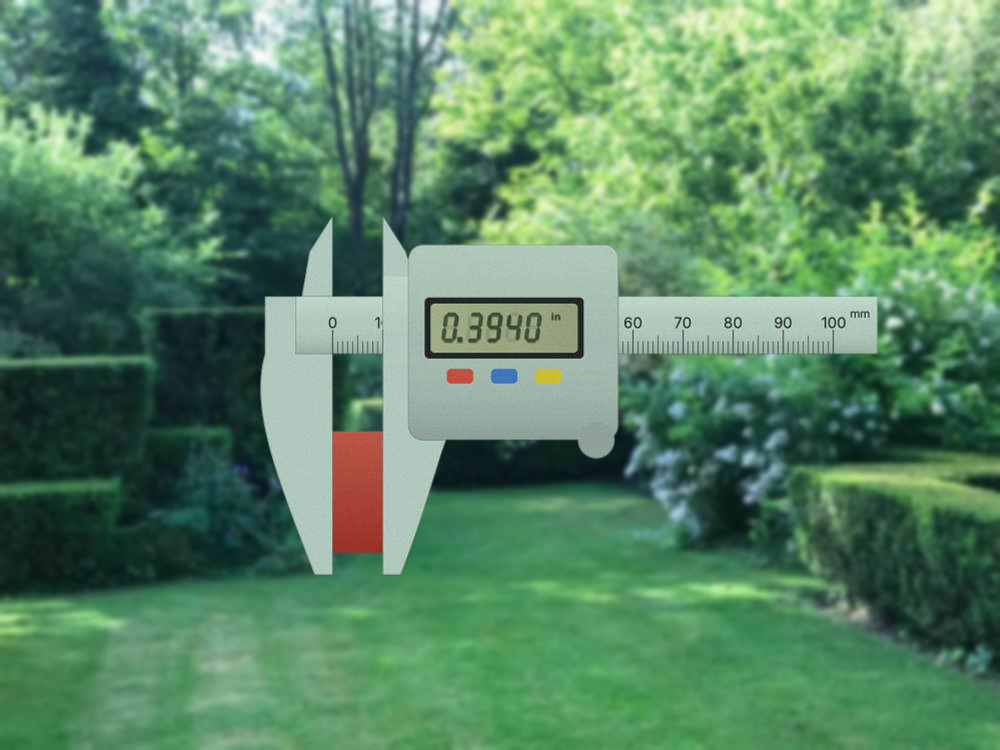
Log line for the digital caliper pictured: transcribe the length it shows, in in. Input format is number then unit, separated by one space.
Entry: 0.3940 in
